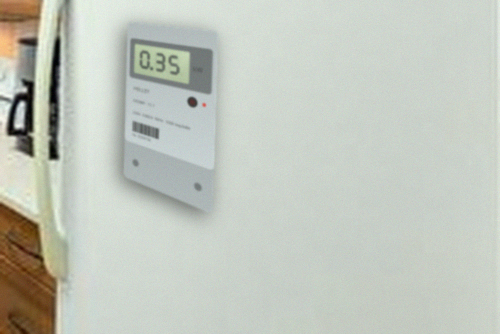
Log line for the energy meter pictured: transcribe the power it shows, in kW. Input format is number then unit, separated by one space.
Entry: 0.35 kW
